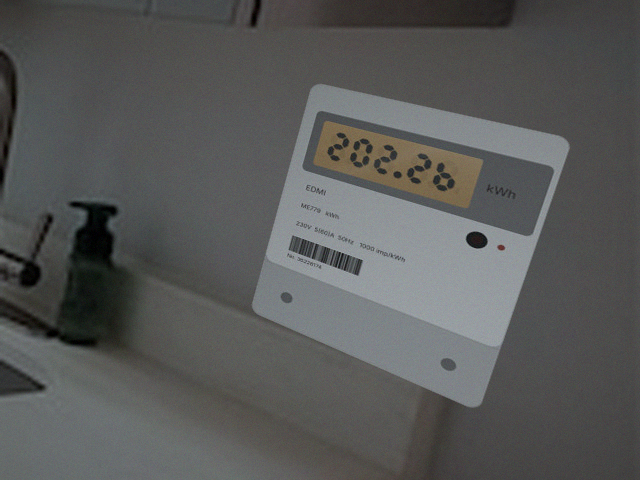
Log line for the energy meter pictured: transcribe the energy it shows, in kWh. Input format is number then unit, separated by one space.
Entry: 202.26 kWh
